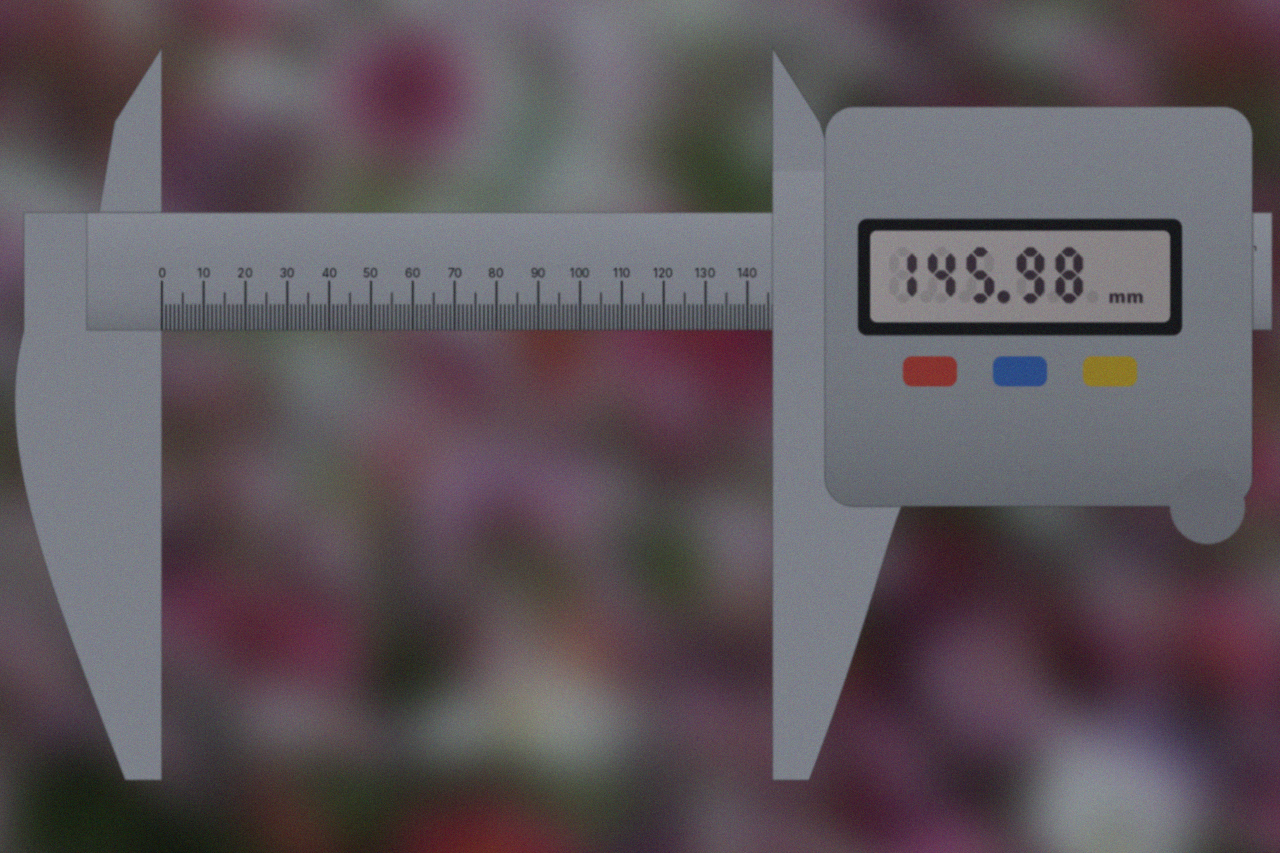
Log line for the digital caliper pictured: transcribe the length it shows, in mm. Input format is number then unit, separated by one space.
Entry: 145.98 mm
